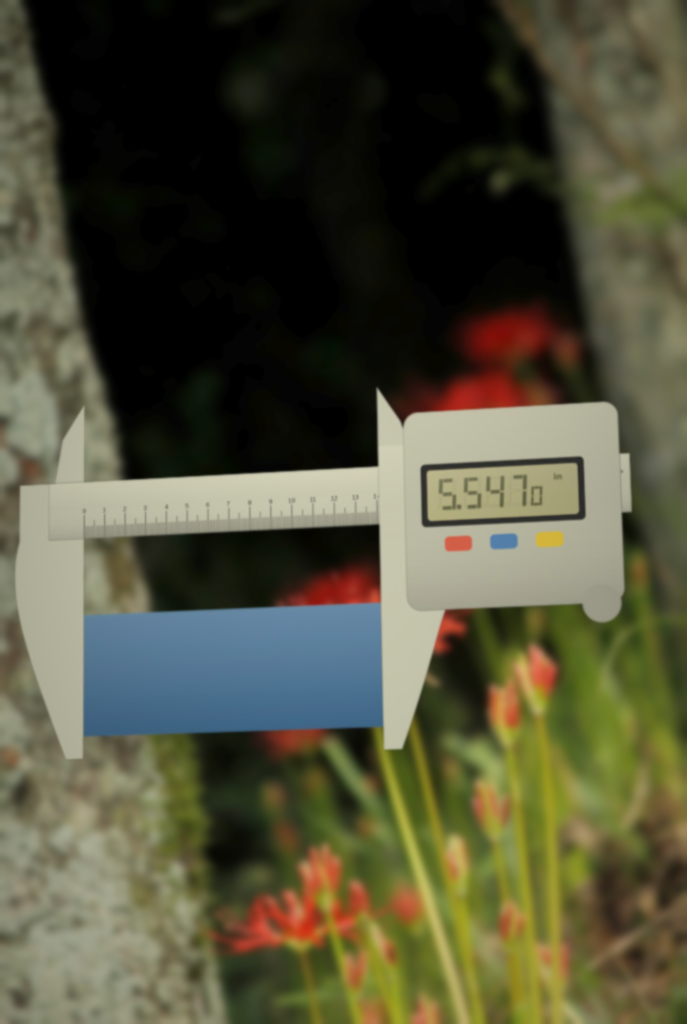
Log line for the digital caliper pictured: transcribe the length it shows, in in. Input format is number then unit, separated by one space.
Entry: 5.5470 in
